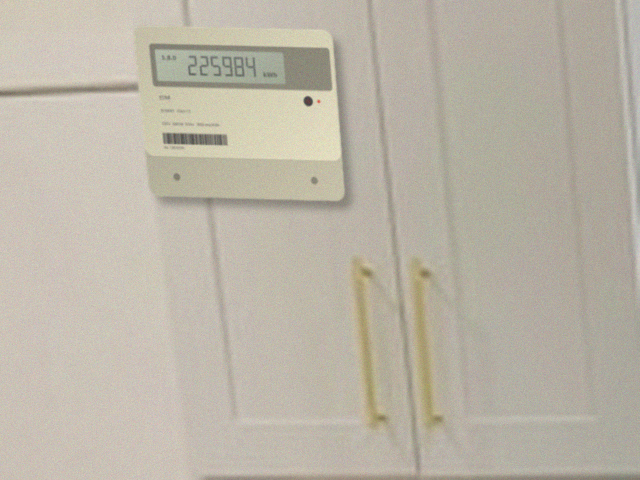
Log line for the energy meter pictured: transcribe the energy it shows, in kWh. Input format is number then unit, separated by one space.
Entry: 225984 kWh
